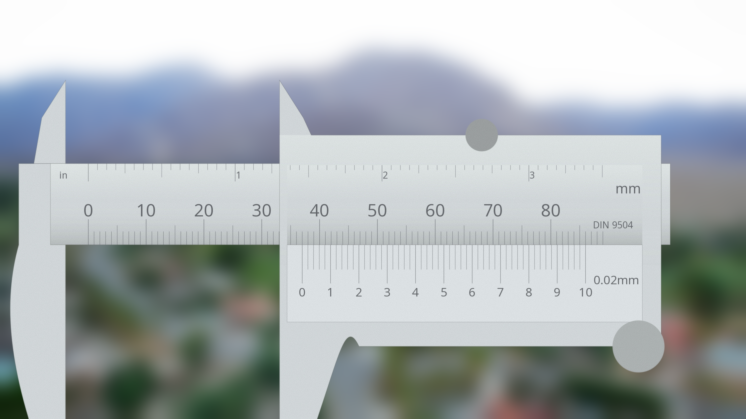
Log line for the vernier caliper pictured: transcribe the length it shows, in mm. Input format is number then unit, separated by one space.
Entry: 37.0 mm
